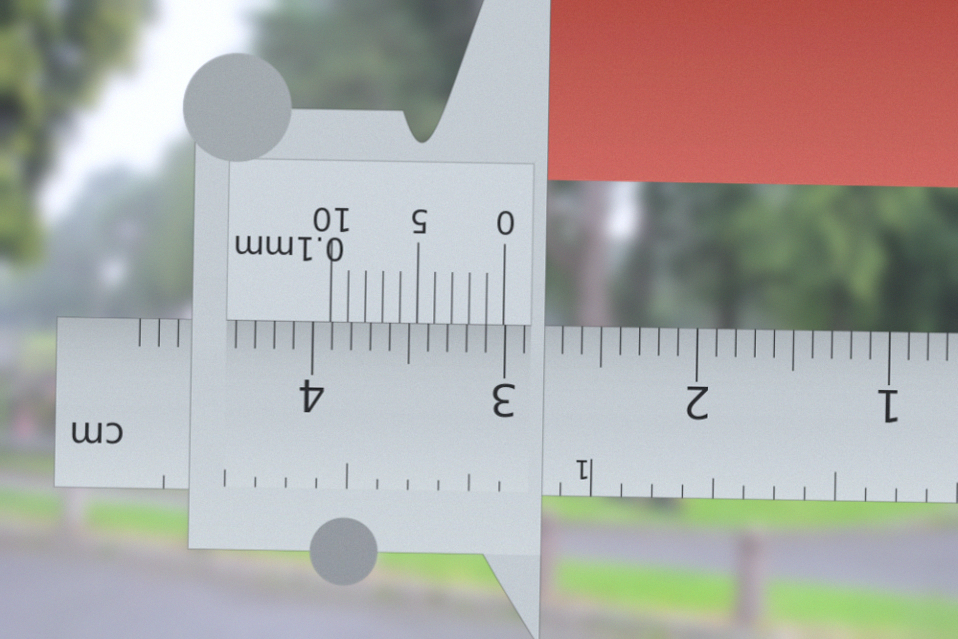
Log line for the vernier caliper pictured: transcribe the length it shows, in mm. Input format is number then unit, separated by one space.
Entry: 30.1 mm
